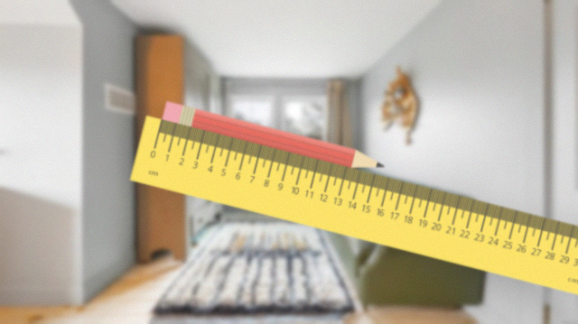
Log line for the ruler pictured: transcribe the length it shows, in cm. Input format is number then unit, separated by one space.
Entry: 15.5 cm
